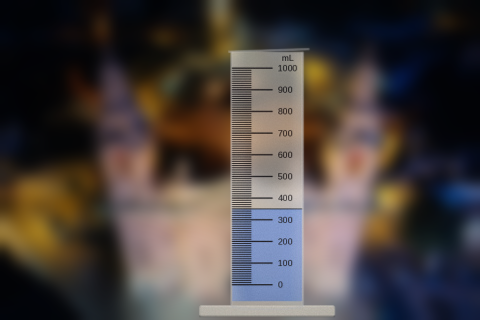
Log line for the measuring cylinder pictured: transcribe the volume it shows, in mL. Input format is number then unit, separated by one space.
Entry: 350 mL
